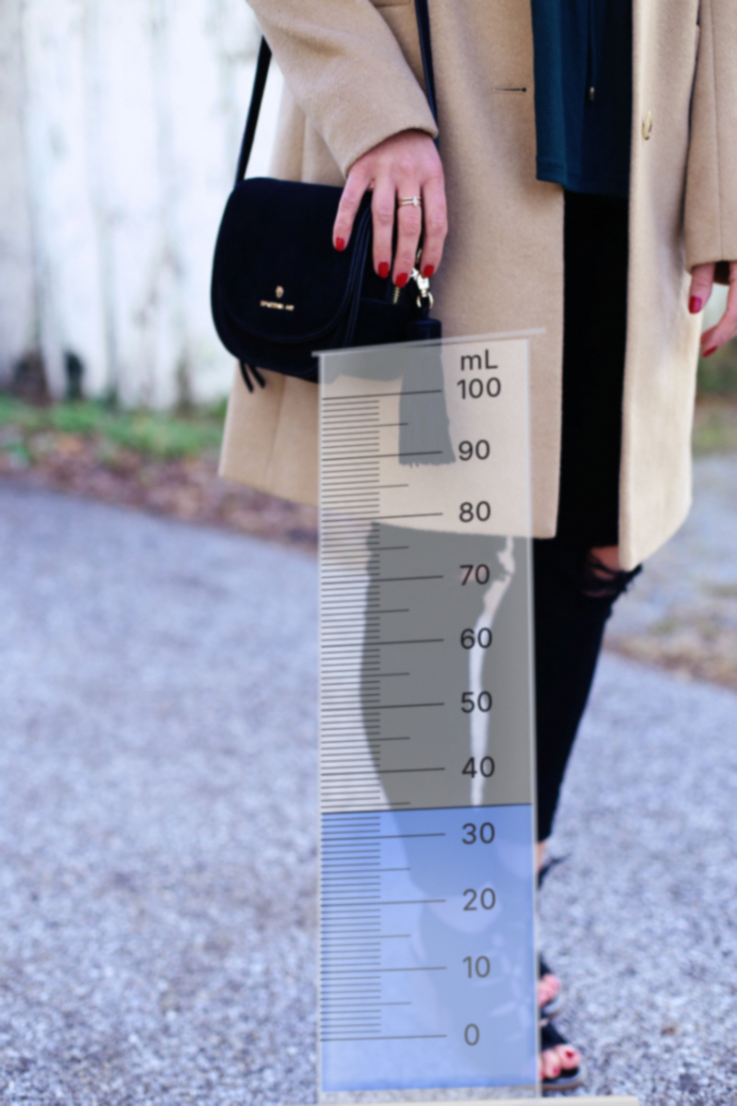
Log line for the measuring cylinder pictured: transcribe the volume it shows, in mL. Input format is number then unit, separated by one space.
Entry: 34 mL
